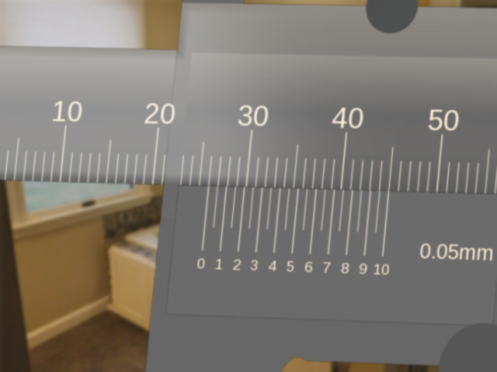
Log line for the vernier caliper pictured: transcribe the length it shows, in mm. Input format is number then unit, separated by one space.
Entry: 26.0 mm
